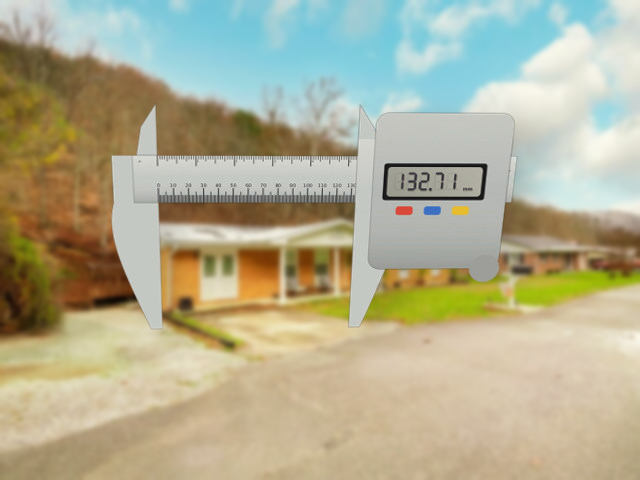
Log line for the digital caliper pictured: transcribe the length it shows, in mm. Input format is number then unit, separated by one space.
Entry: 132.71 mm
